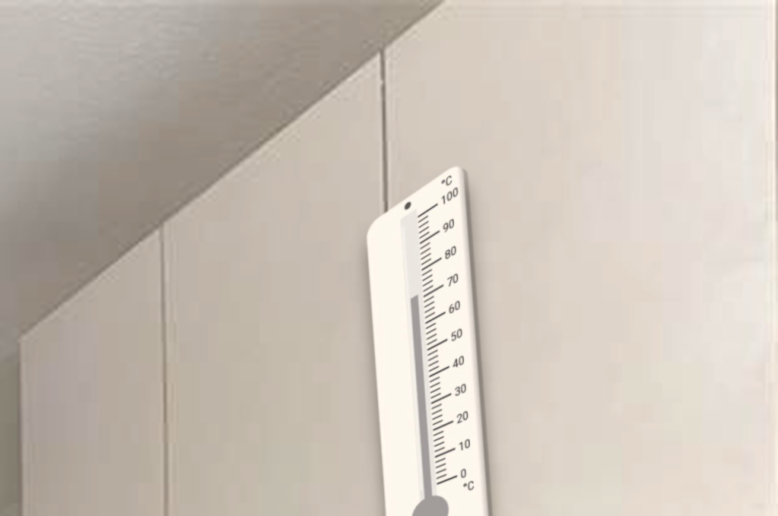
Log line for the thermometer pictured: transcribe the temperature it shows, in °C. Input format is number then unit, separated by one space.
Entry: 72 °C
